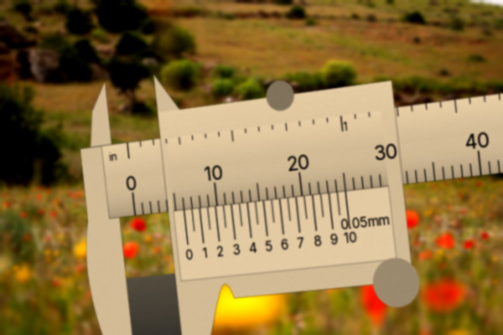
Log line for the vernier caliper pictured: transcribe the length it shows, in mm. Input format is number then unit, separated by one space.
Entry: 6.0 mm
